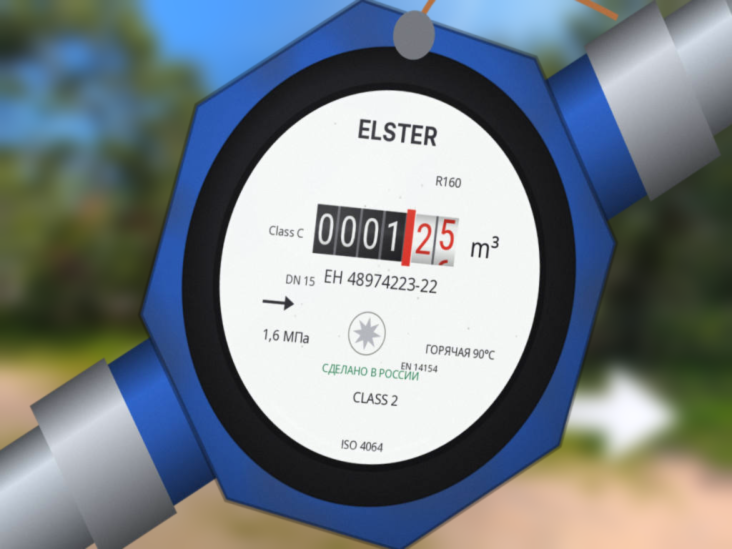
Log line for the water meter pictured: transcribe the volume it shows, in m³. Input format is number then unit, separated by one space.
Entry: 1.25 m³
